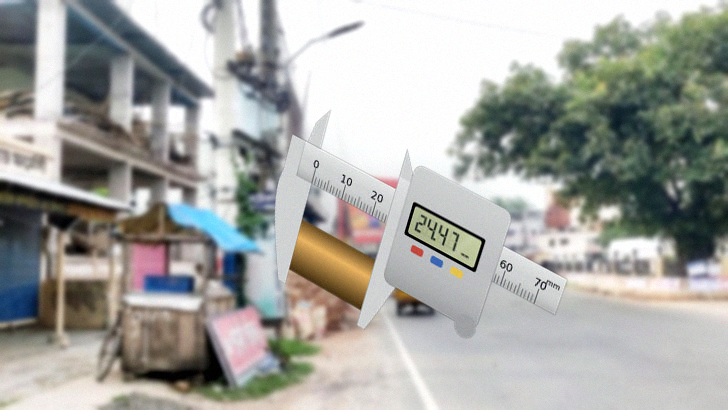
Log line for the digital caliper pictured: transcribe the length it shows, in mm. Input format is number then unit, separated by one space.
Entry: 24.47 mm
